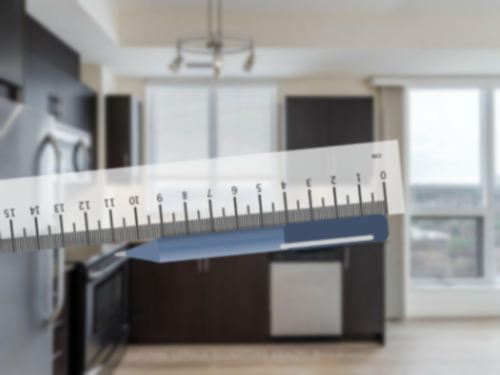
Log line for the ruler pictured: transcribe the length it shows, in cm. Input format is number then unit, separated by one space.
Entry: 11 cm
